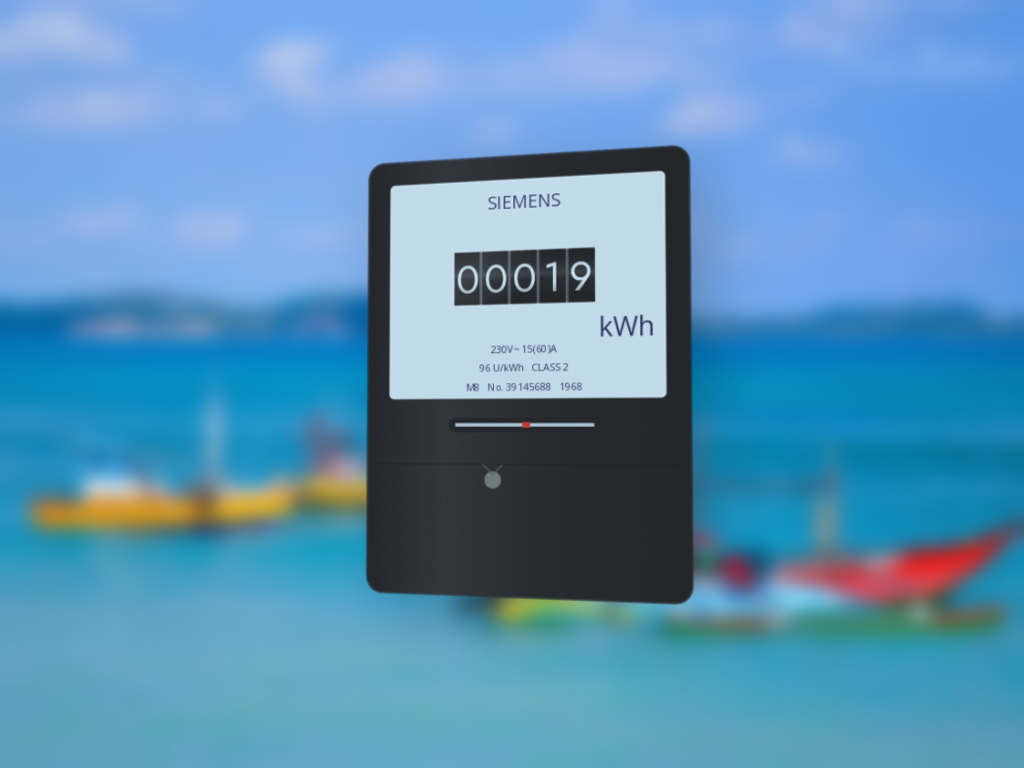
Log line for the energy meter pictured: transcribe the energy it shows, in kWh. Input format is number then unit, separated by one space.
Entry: 19 kWh
